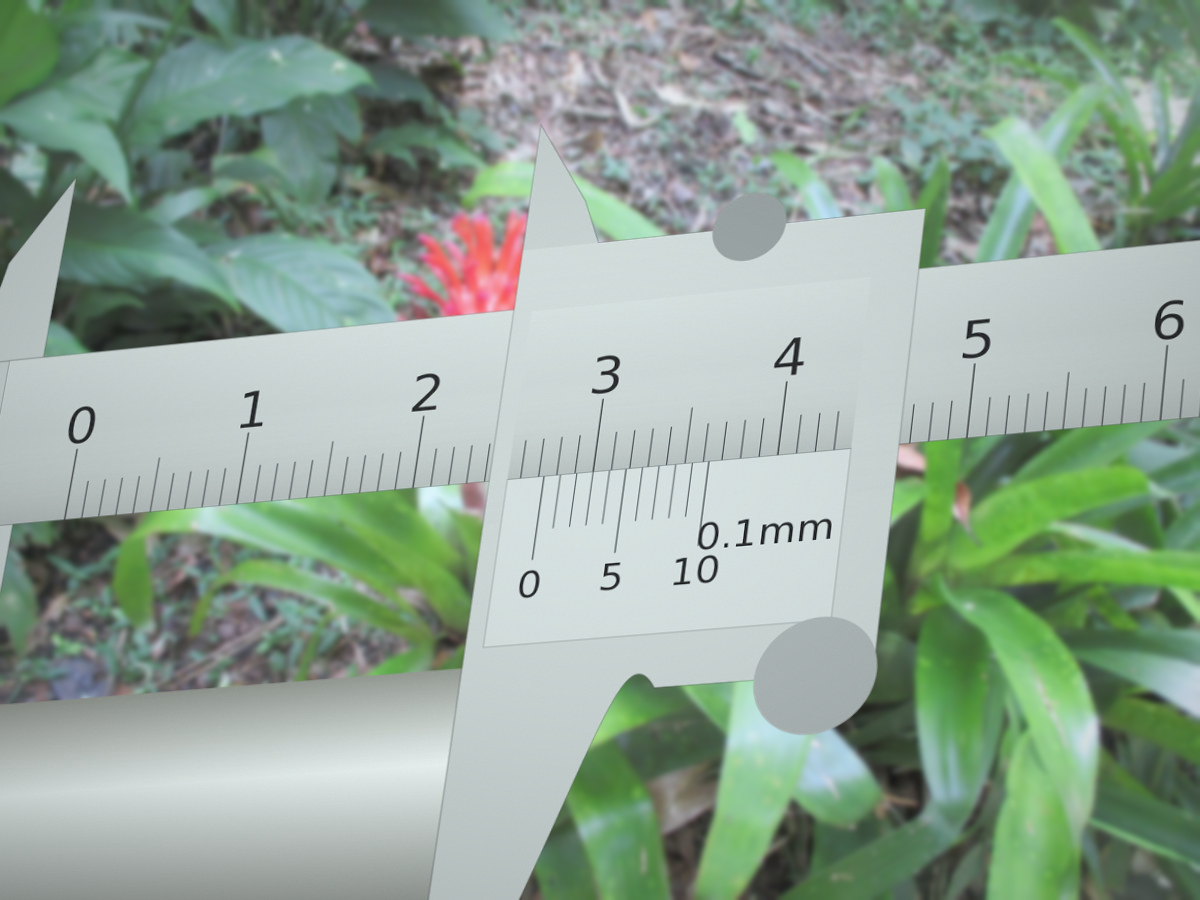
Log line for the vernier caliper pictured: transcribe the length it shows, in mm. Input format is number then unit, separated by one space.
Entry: 27.3 mm
